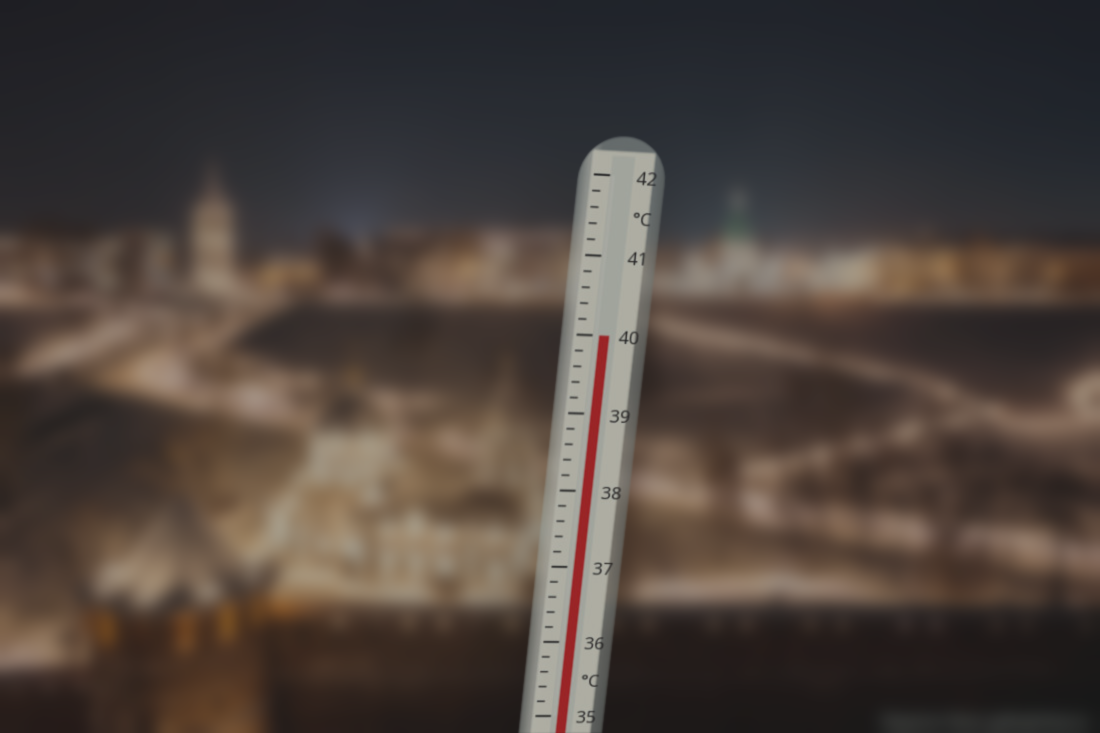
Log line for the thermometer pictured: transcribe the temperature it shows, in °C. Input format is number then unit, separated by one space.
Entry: 40 °C
